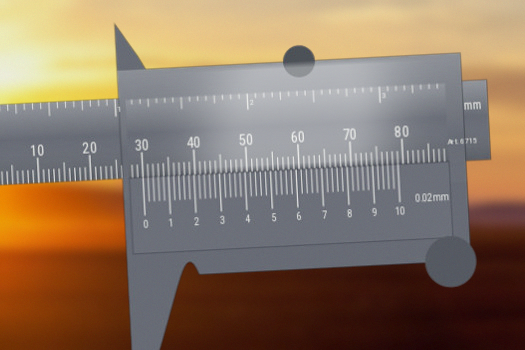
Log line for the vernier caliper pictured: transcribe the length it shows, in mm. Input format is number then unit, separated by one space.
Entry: 30.0 mm
